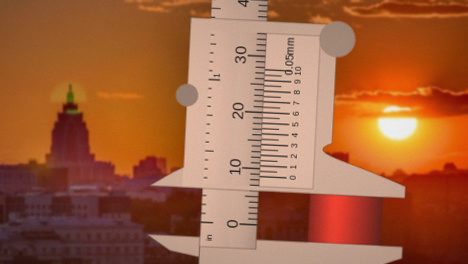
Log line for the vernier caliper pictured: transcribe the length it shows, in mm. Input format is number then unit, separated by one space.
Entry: 8.6 mm
